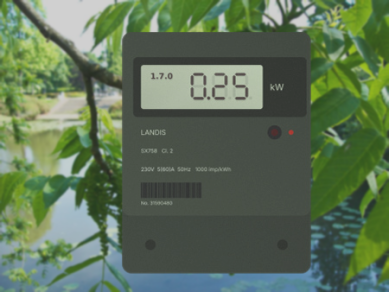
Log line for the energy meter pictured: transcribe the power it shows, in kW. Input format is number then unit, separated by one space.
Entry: 0.25 kW
